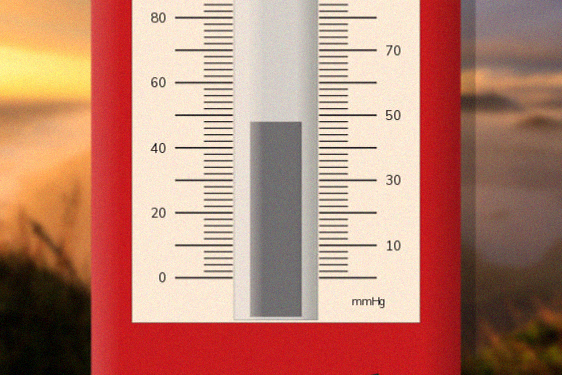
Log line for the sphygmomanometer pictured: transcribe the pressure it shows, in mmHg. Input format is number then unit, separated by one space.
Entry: 48 mmHg
